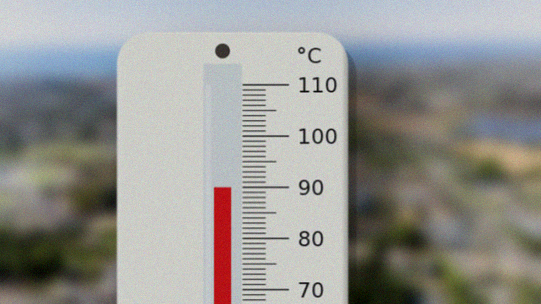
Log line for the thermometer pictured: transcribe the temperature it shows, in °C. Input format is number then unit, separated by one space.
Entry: 90 °C
